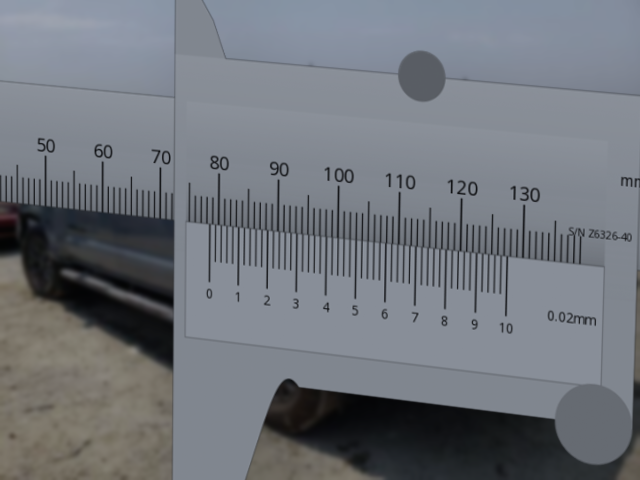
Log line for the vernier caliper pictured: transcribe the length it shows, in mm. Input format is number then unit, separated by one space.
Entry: 78.5 mm
